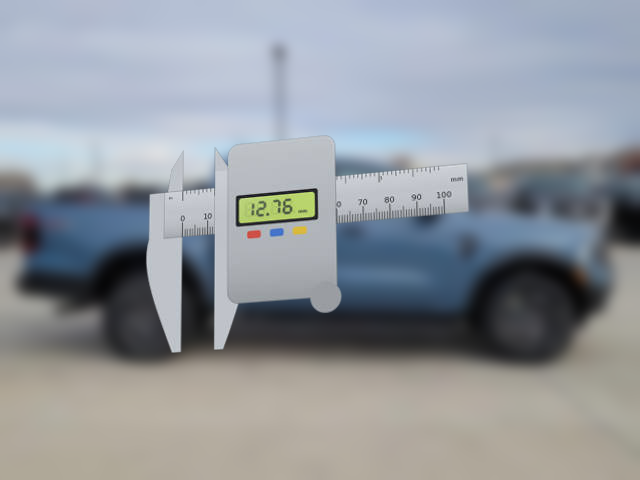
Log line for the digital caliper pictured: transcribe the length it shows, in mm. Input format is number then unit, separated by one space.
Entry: 12.76 mm
